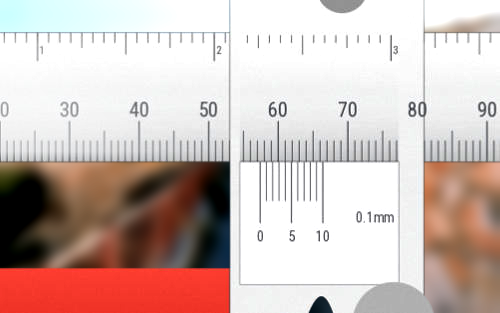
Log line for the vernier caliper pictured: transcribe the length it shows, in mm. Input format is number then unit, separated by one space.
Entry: 57.4 mm
